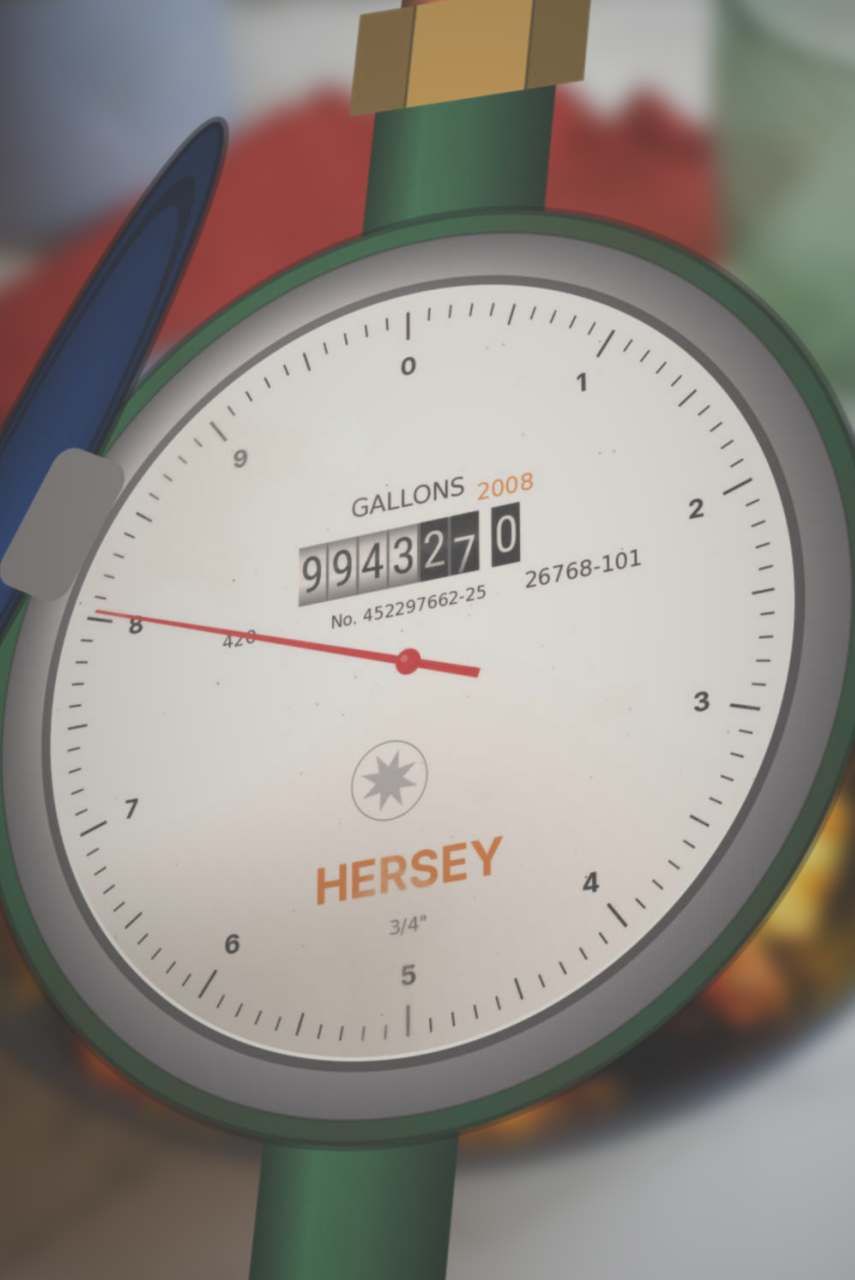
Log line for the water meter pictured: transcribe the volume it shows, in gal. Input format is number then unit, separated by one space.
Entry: 9943268.0 gal
